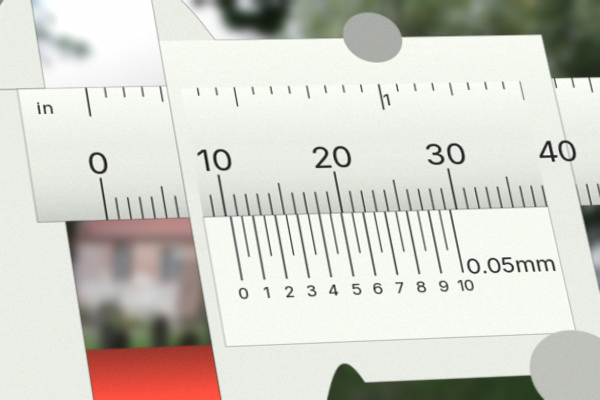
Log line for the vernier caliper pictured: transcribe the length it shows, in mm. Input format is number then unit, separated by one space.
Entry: 10.4 mm
